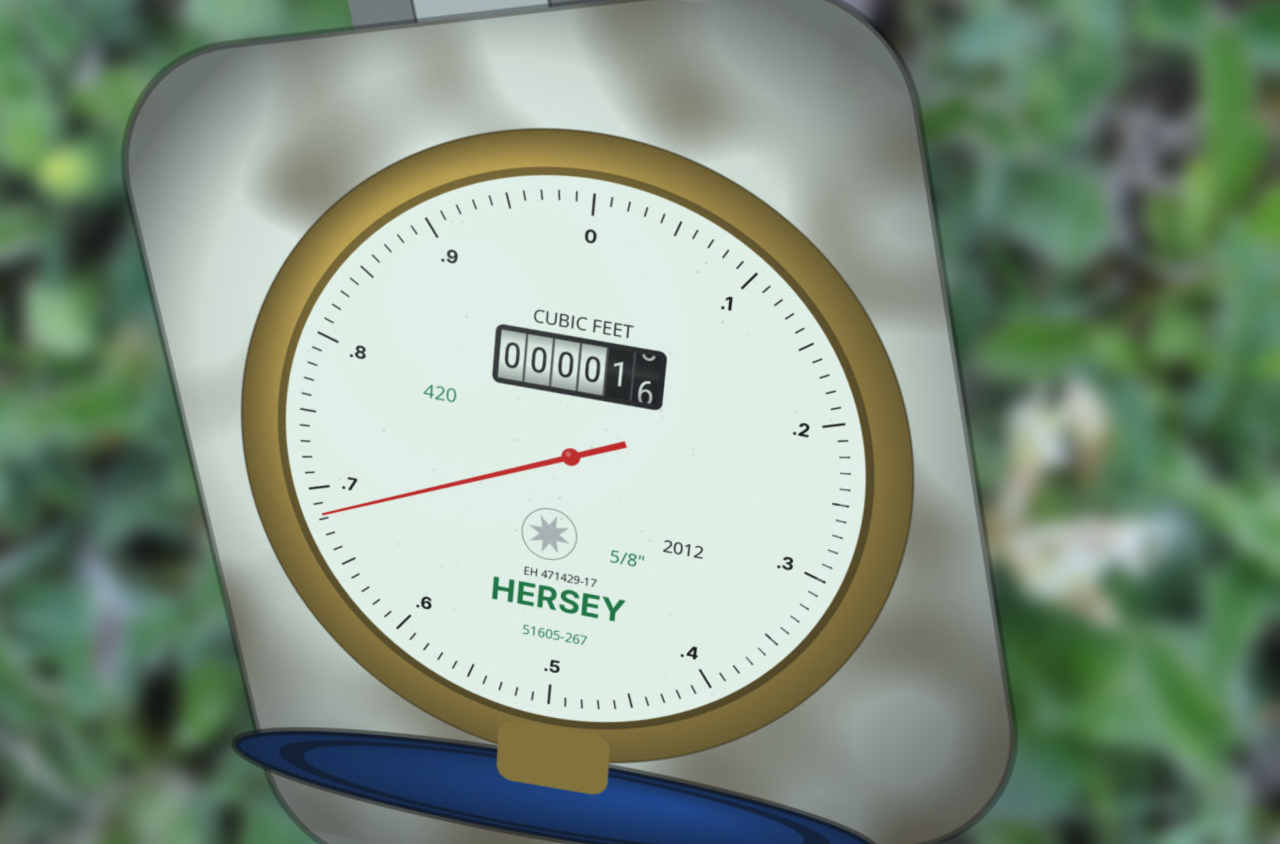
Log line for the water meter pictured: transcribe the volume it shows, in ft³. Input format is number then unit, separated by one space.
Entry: 15.68 ft³
